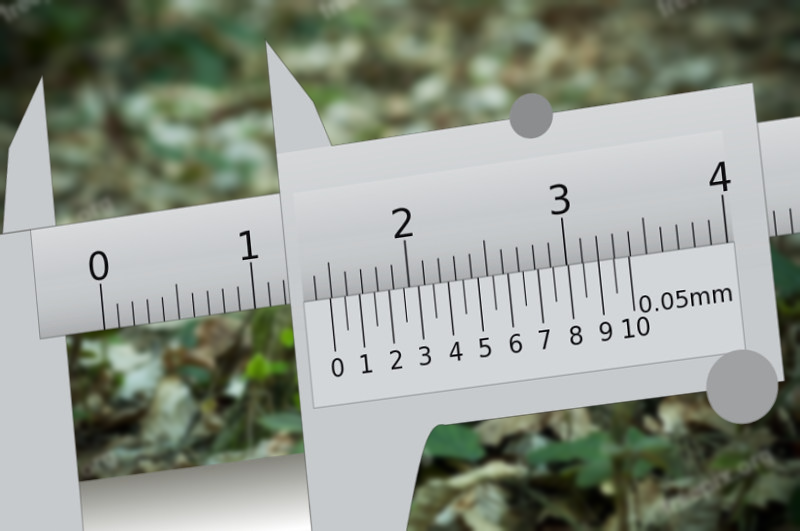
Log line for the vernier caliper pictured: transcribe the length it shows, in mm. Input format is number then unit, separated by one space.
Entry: 14.9 mm
